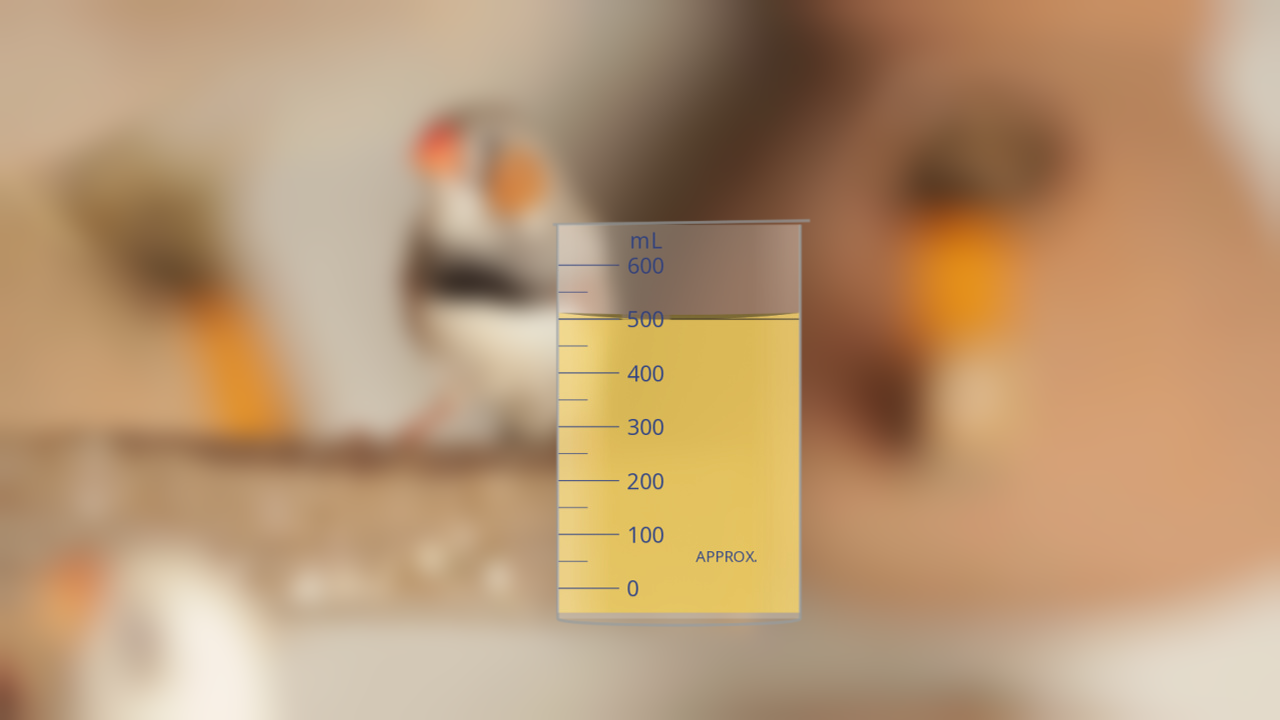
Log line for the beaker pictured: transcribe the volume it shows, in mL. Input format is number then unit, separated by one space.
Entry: 500 mL
